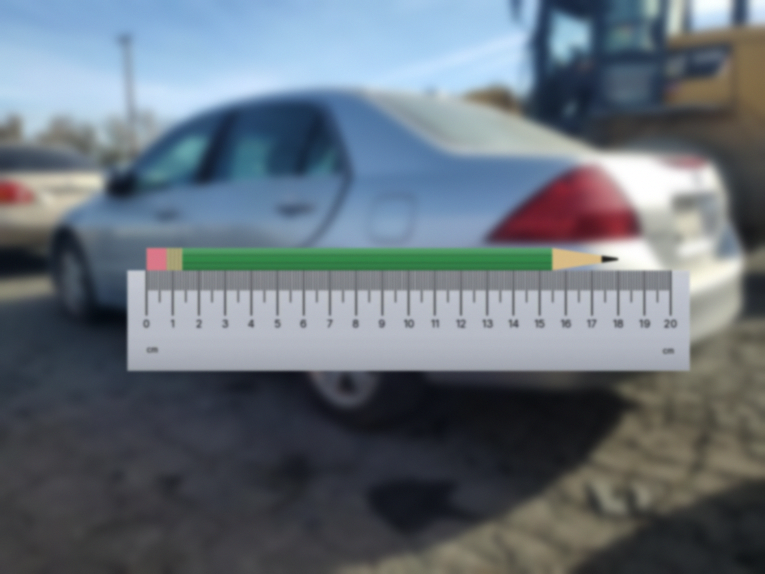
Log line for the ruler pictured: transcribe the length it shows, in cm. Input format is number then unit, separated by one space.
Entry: 18 cm
